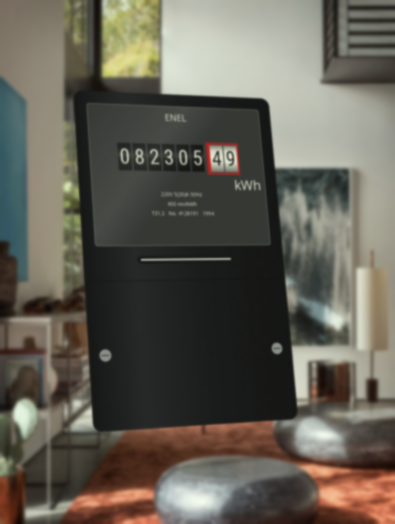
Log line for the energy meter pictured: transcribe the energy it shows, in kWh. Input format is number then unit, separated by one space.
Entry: 82305.49 kWh
